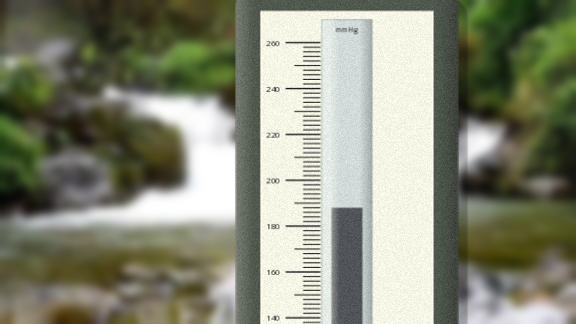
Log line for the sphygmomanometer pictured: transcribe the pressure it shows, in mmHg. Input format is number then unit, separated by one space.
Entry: 188 mmHg
